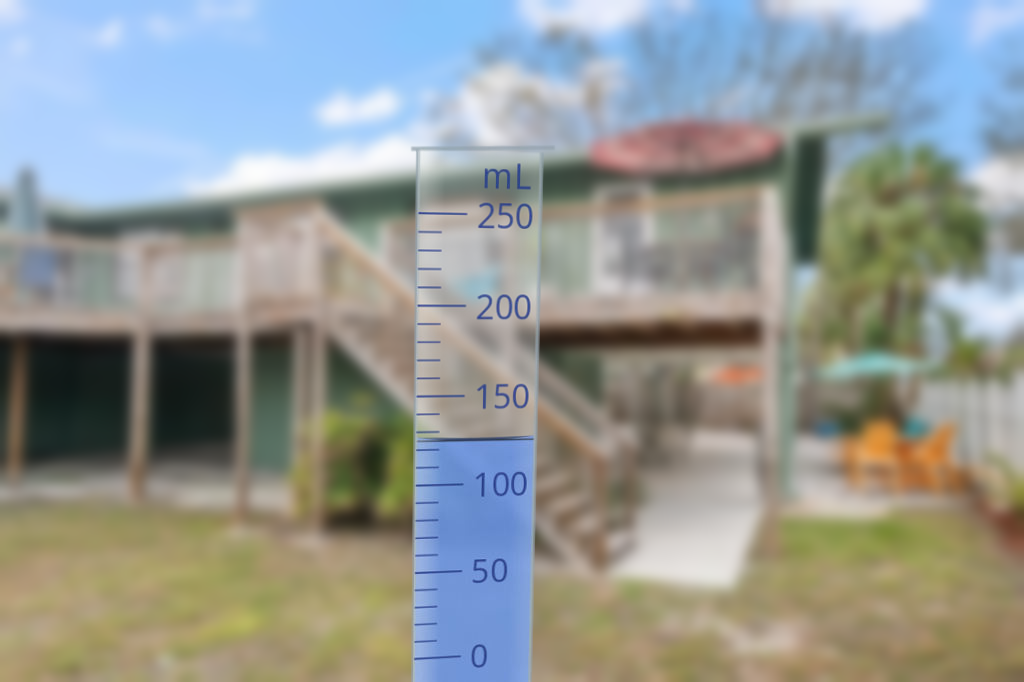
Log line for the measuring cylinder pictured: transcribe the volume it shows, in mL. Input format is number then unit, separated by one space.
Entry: 125 mL
